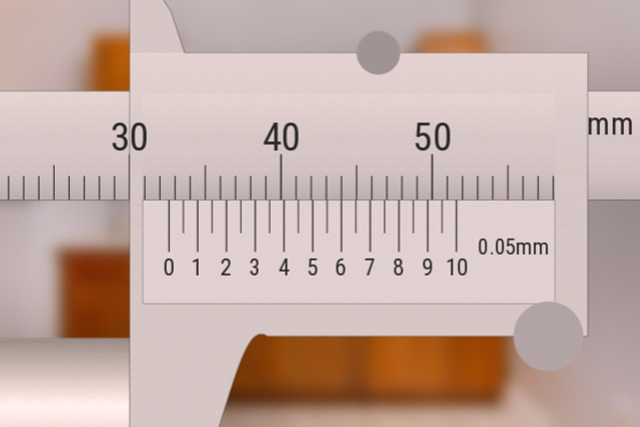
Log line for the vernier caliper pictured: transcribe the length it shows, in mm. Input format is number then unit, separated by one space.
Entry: 32.6 mm
